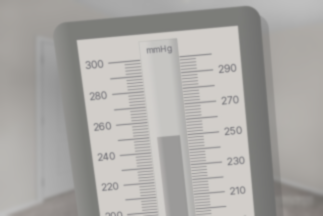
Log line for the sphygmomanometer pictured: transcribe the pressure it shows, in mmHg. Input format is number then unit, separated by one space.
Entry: 250 mmHg
